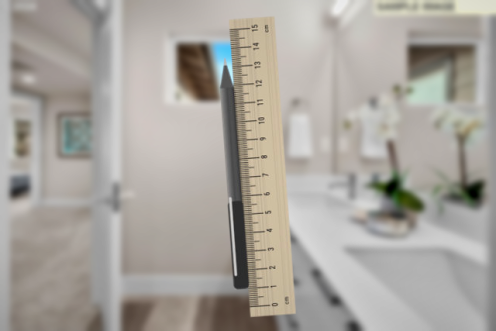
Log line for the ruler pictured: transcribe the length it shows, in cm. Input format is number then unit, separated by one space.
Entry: 12.5 cm
